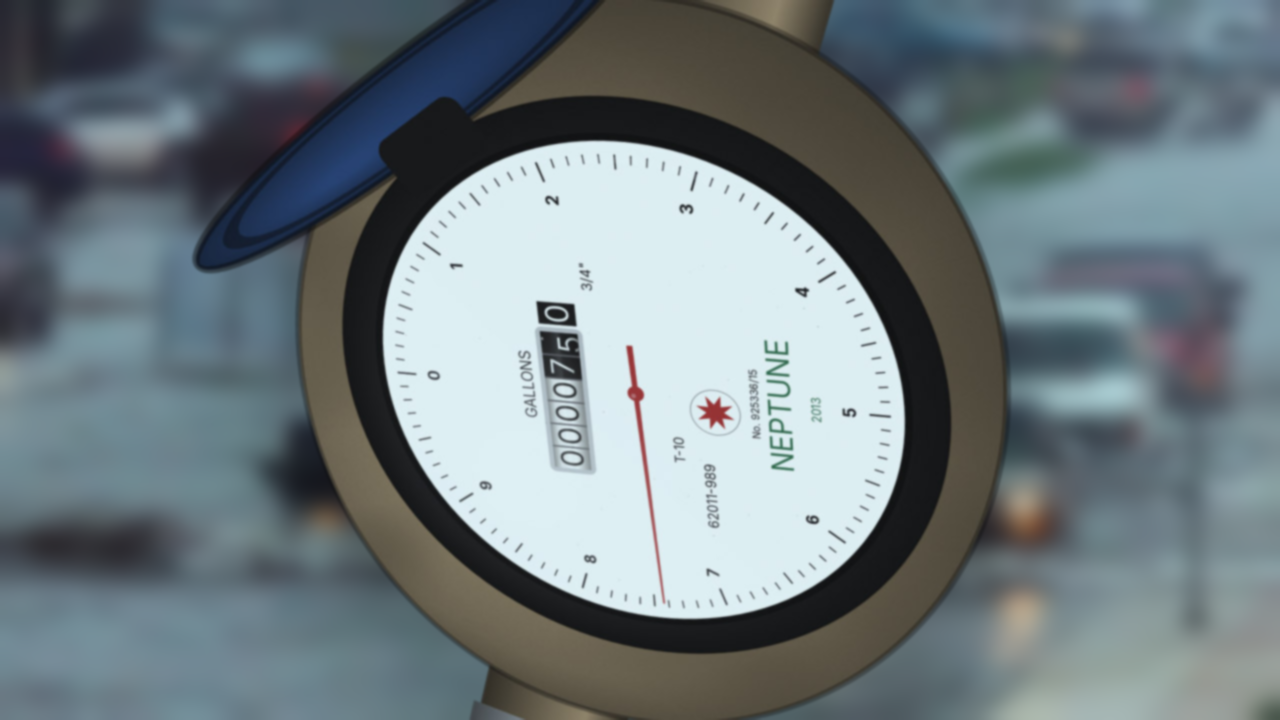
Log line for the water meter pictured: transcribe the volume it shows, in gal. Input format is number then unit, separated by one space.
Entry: 747.4 gal
